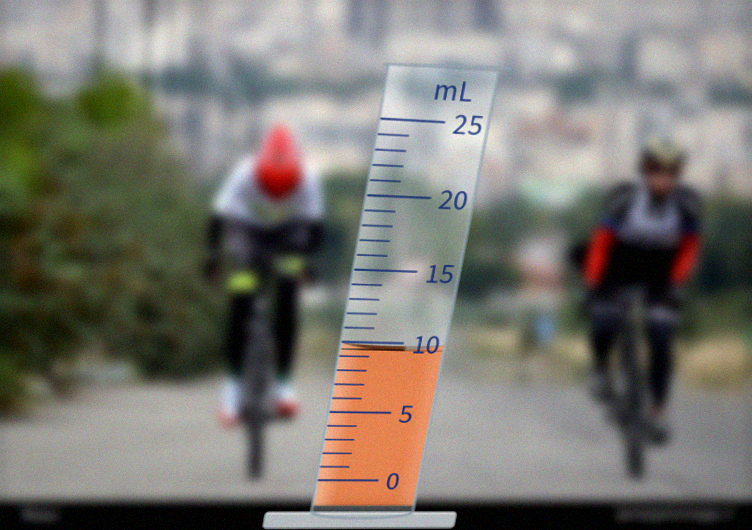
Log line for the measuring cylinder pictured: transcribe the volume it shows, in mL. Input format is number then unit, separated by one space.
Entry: 9.5 mL
